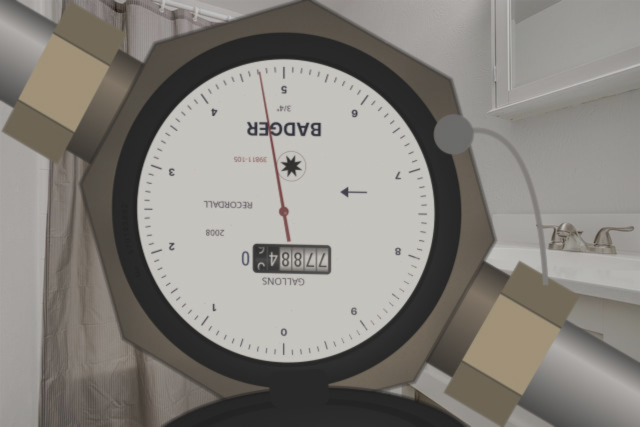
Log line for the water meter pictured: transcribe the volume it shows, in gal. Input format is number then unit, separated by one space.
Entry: 7788454.7 gal
